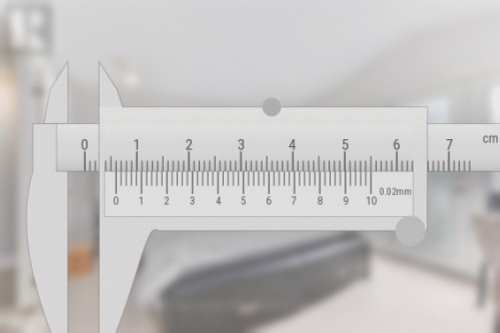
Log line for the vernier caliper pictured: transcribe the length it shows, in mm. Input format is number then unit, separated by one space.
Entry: 6.0 mm
